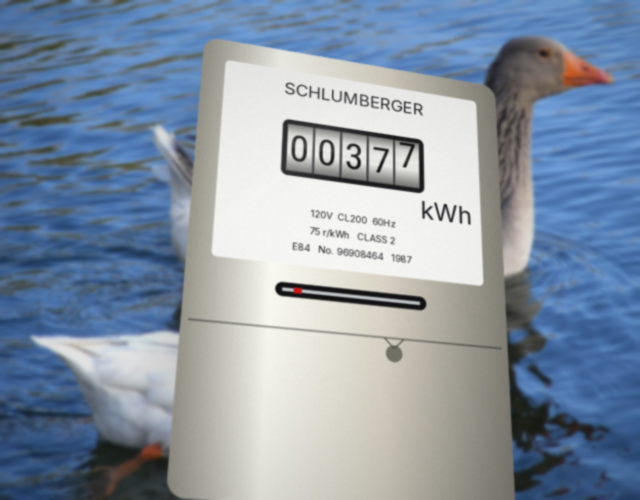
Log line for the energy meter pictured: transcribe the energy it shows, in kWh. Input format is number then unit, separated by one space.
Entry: 377 kWh
